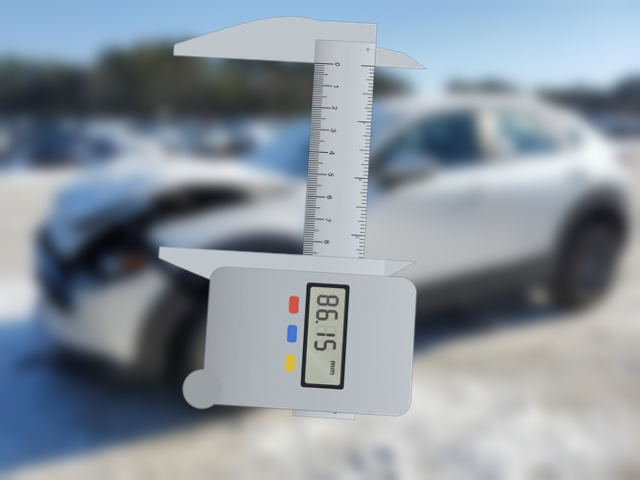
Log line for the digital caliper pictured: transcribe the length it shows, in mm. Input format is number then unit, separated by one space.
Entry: 86.15 mm
